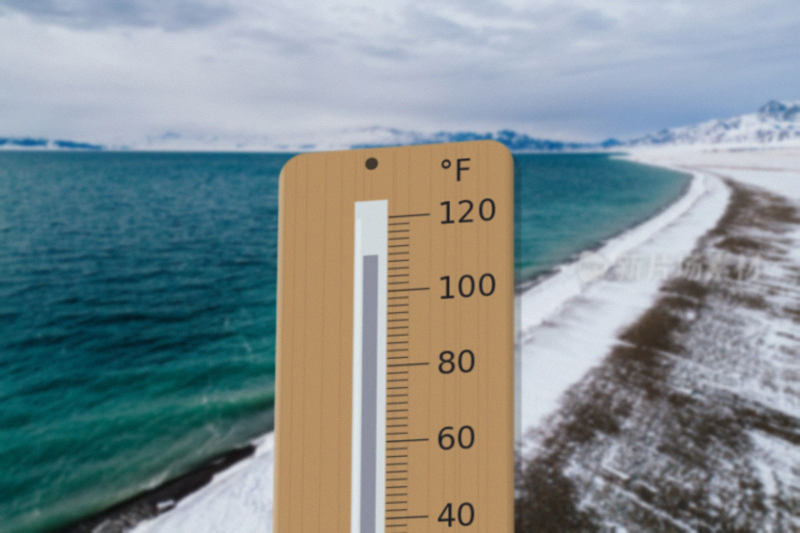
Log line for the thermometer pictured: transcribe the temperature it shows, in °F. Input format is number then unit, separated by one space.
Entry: 110 °F
